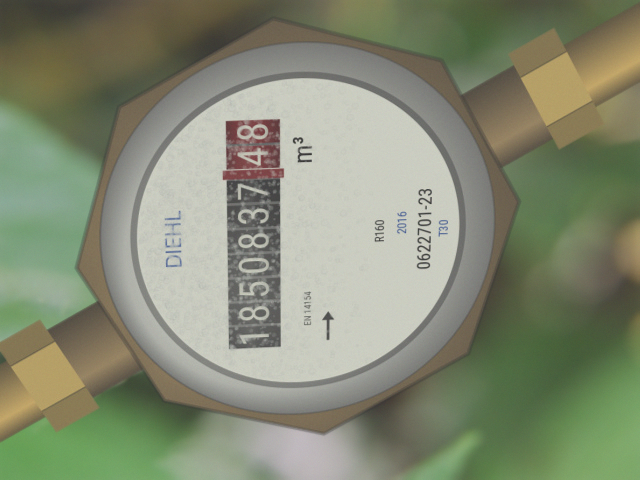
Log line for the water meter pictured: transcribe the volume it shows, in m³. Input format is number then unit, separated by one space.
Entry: 1850837.48 m³
